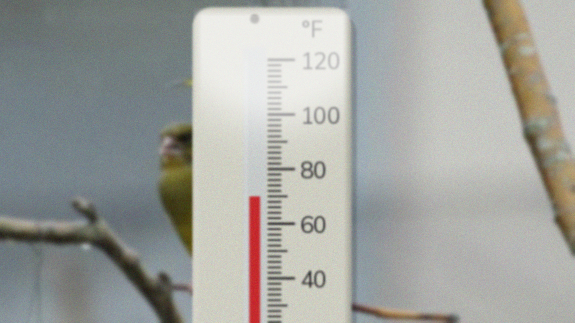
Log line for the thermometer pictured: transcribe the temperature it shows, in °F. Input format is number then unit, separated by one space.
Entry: 70 °F
